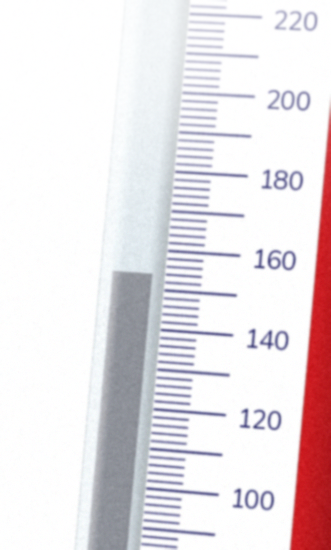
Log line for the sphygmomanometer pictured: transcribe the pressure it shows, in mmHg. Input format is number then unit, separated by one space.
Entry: 154 mmHg
